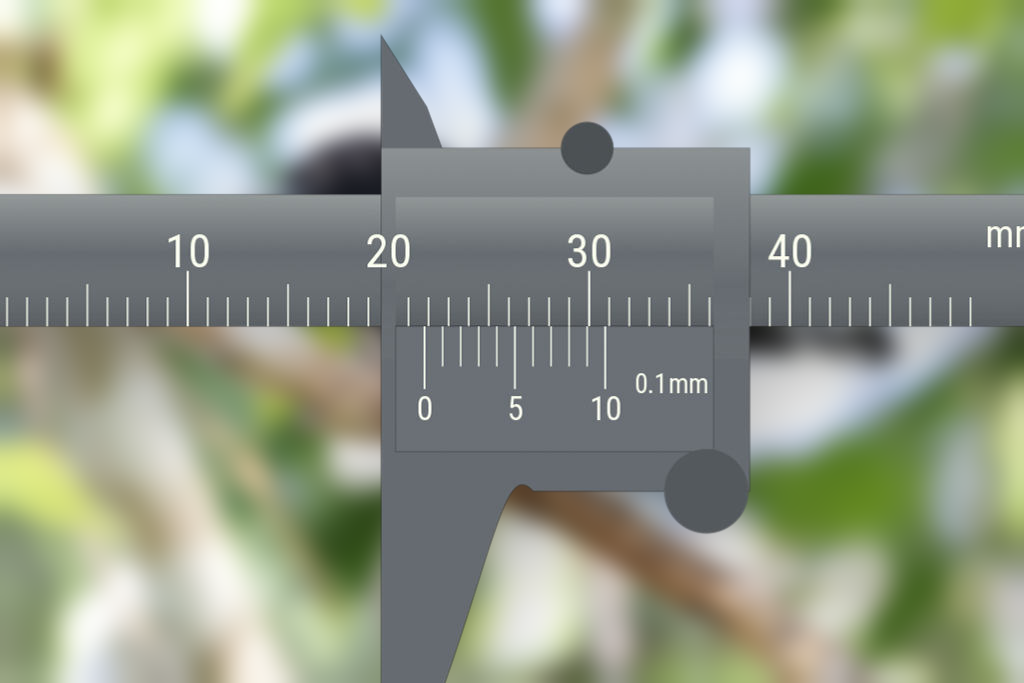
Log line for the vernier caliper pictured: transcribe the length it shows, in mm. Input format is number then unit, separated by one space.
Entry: 21.8 mm
